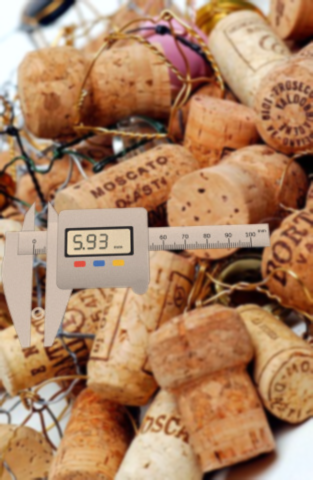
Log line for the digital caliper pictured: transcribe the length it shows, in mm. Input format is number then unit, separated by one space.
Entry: 5.93 mm
